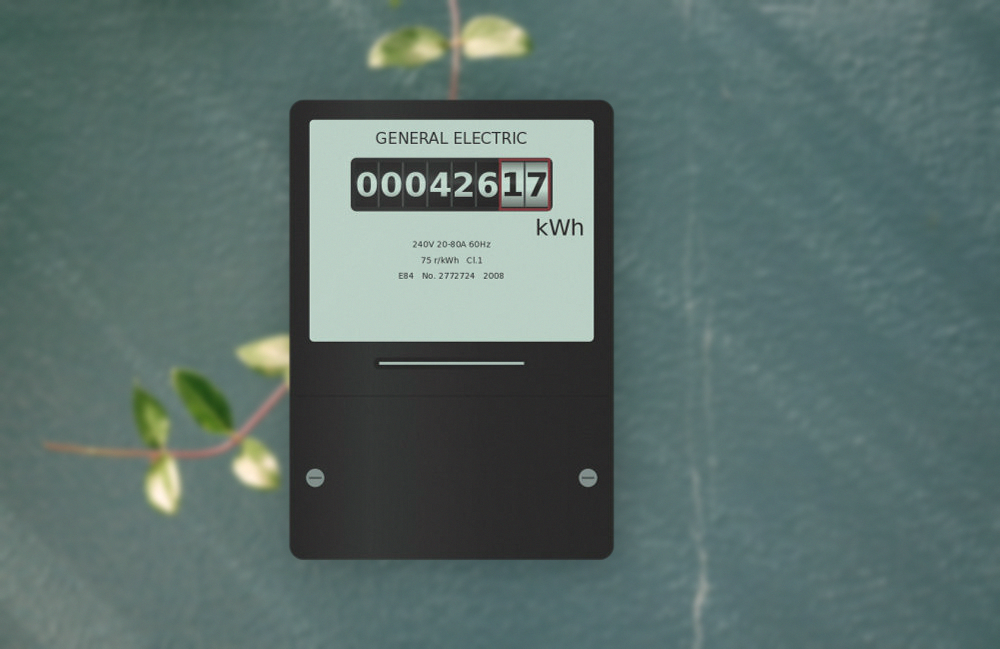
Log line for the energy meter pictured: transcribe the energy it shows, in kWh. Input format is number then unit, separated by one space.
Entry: 426.17 kWh
